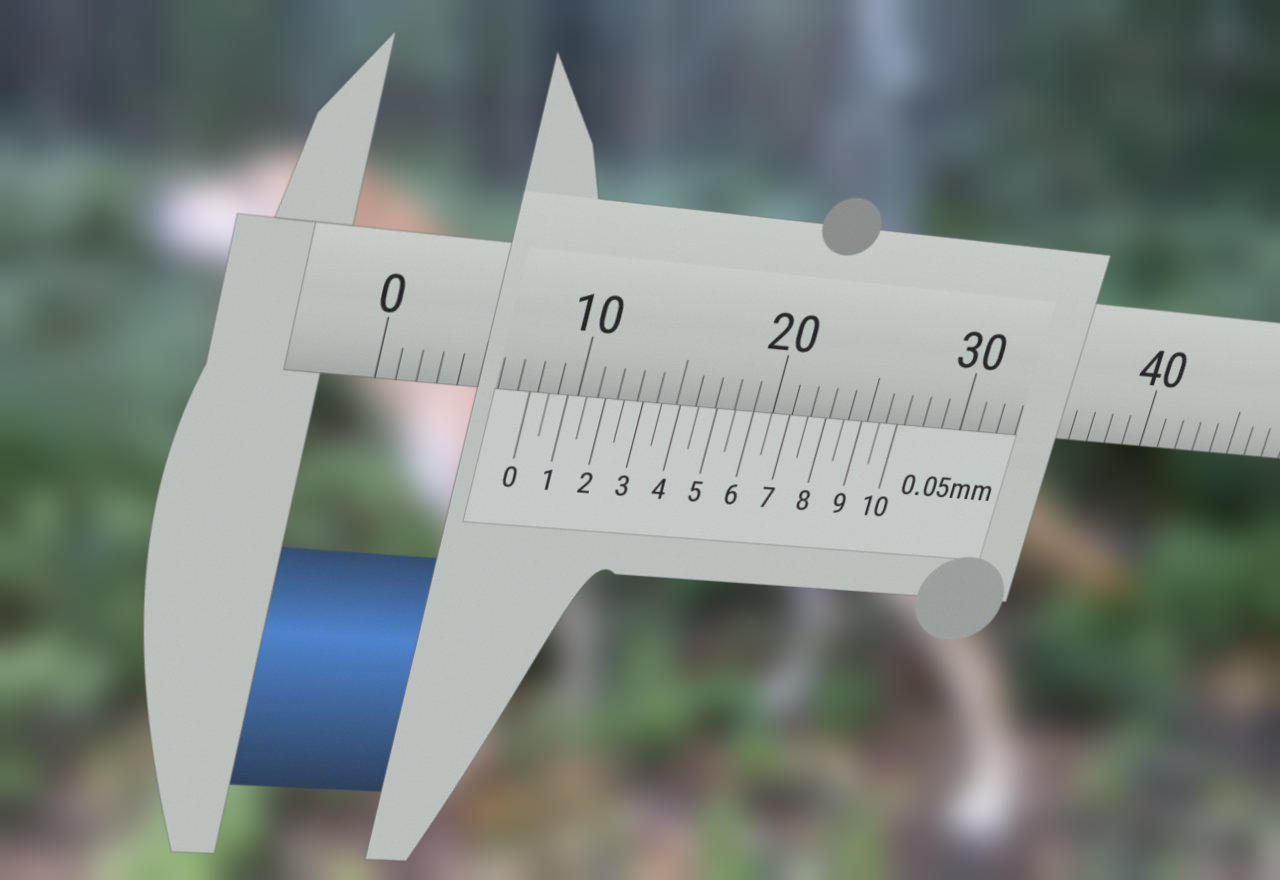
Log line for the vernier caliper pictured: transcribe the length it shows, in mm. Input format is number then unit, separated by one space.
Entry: 7.6 mm
